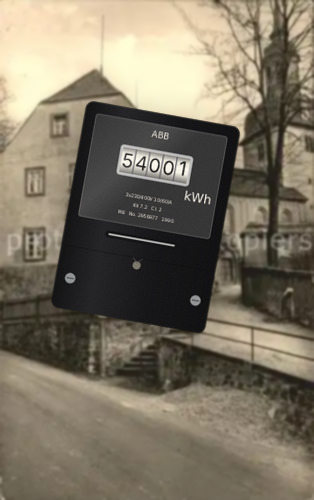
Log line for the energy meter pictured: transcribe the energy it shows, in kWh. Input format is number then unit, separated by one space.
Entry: 54001 kWh
